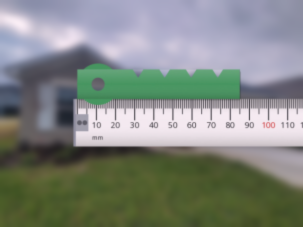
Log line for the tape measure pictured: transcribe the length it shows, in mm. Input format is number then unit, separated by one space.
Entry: 85 mm
